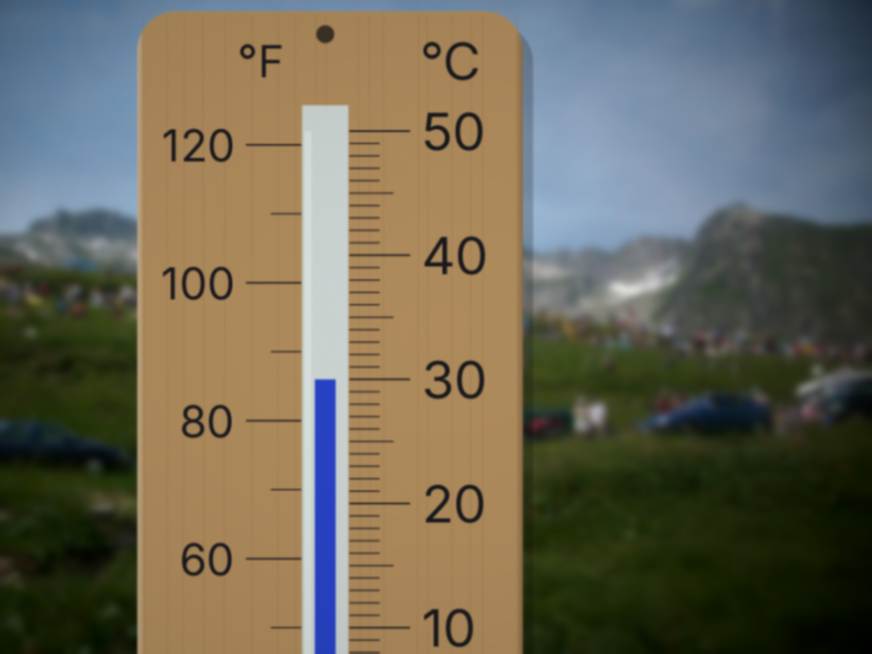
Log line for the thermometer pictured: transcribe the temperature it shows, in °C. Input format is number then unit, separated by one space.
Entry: 30 °C
